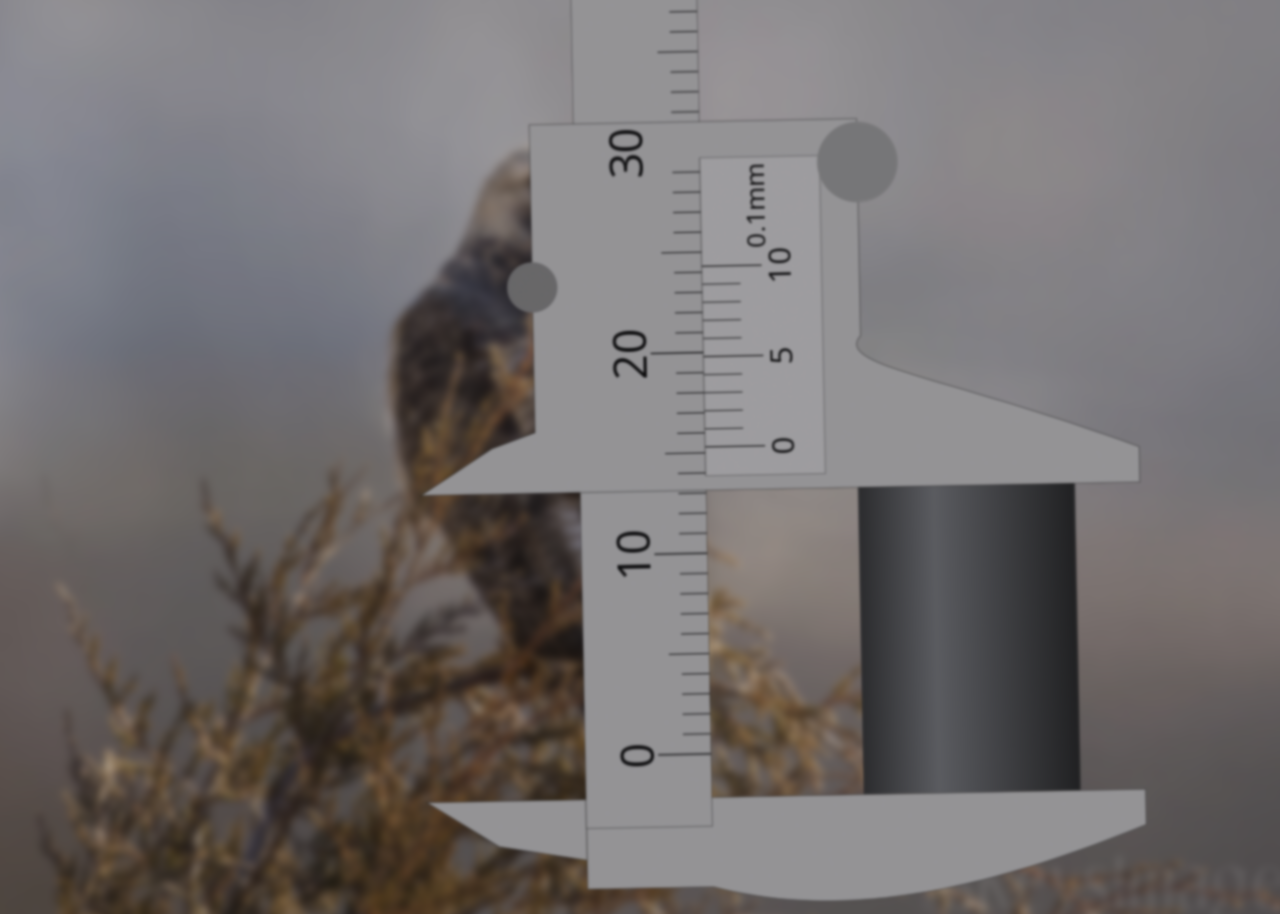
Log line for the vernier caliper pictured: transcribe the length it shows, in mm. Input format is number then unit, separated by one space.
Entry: 15.3 mm
